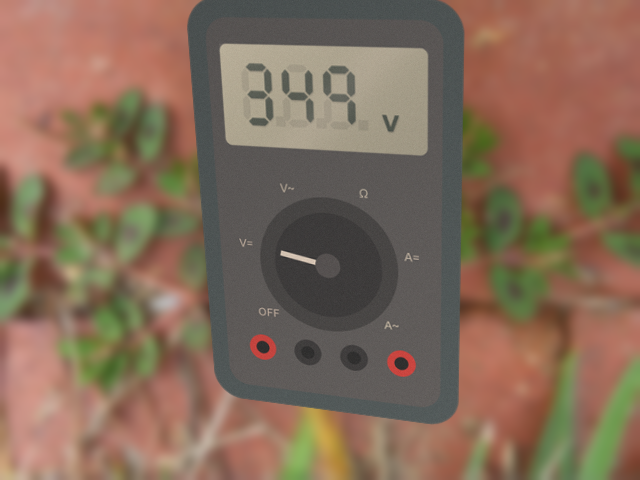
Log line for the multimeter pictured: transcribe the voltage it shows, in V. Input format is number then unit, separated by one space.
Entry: 349 V
